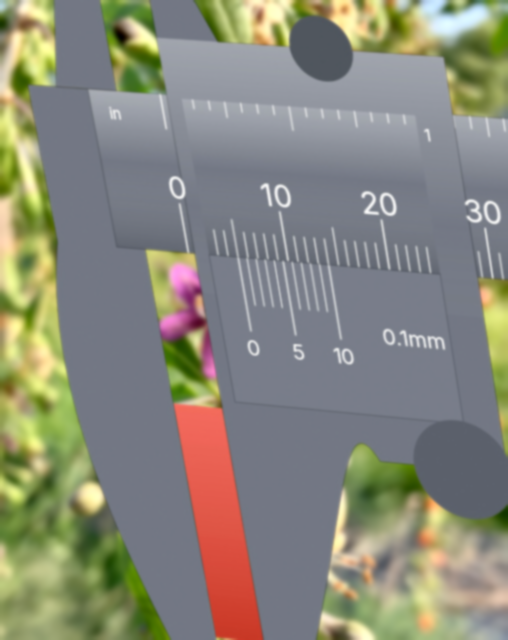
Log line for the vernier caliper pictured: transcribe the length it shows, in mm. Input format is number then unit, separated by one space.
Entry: 5.0 mm
